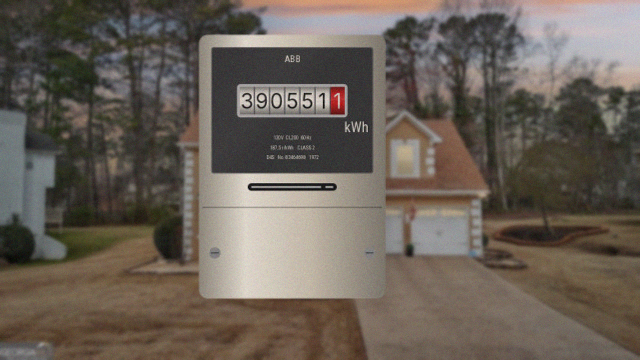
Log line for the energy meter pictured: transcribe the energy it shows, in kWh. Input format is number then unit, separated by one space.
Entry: 390551.1 kWh
